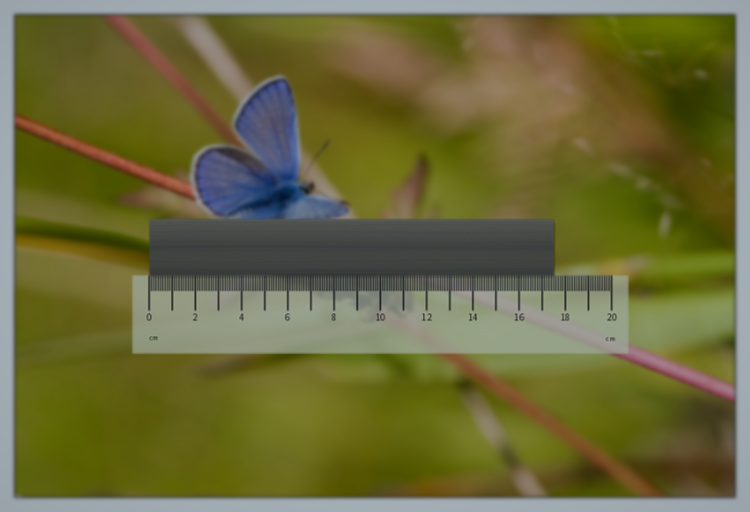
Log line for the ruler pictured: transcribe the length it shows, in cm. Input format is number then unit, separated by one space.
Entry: 17.5 cm
